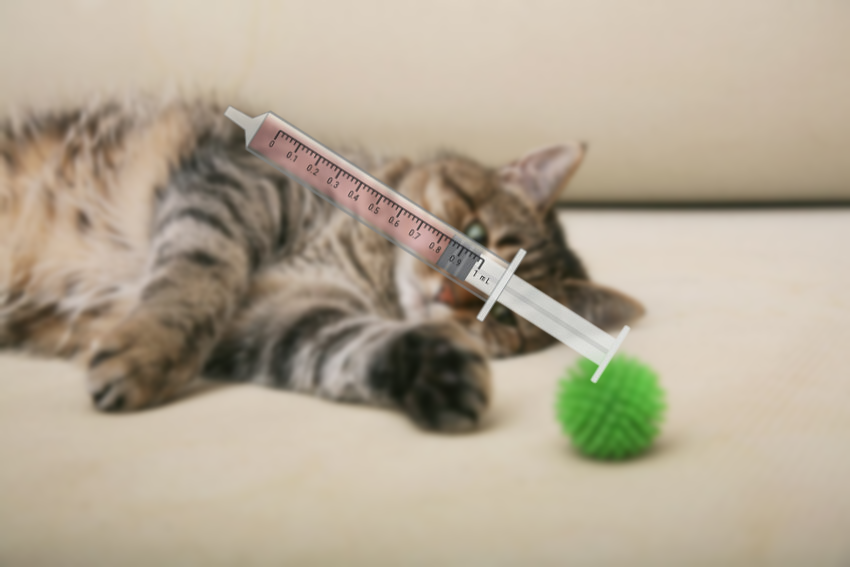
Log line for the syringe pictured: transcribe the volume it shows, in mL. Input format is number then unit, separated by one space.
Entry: 0.84 mL
